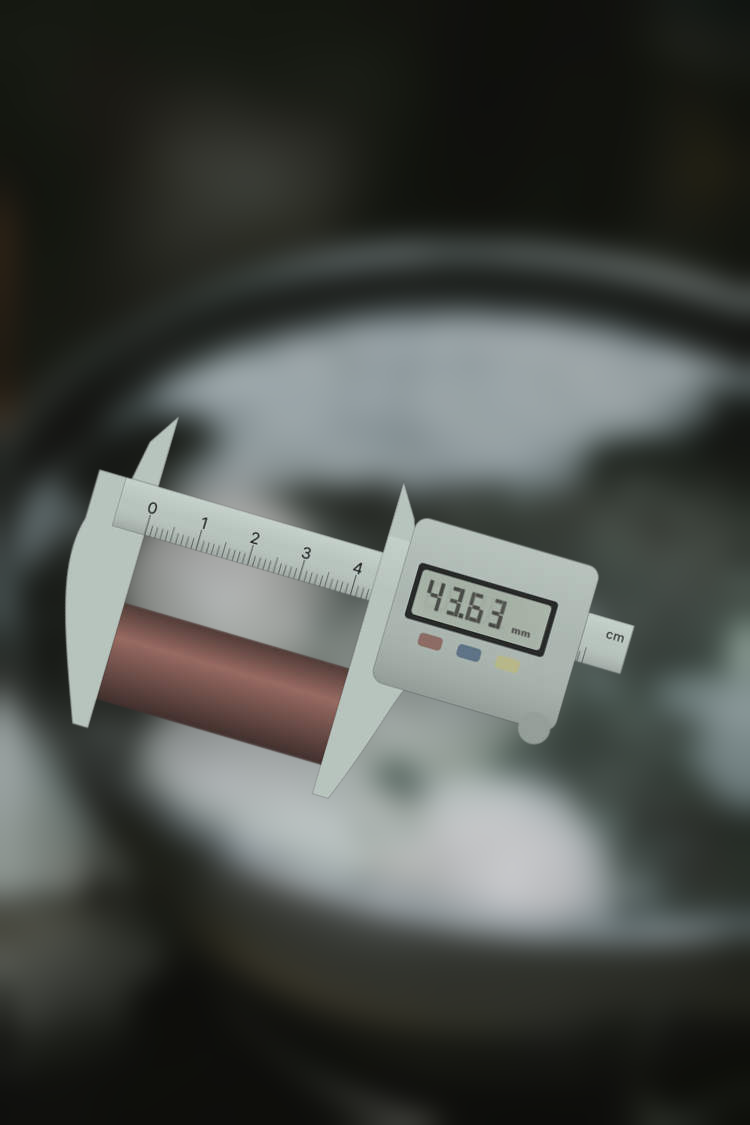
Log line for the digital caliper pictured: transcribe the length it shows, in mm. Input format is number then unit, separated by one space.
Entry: 43.63 mm
